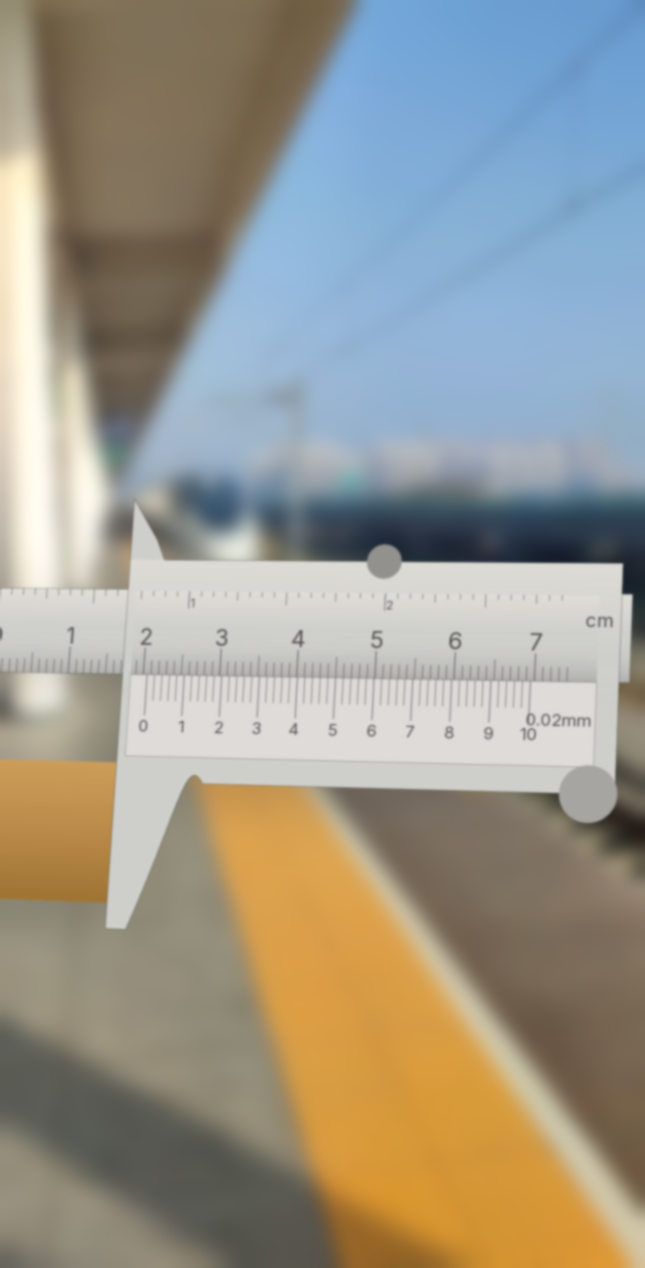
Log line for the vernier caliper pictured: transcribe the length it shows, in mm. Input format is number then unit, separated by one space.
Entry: 20.5 mm
